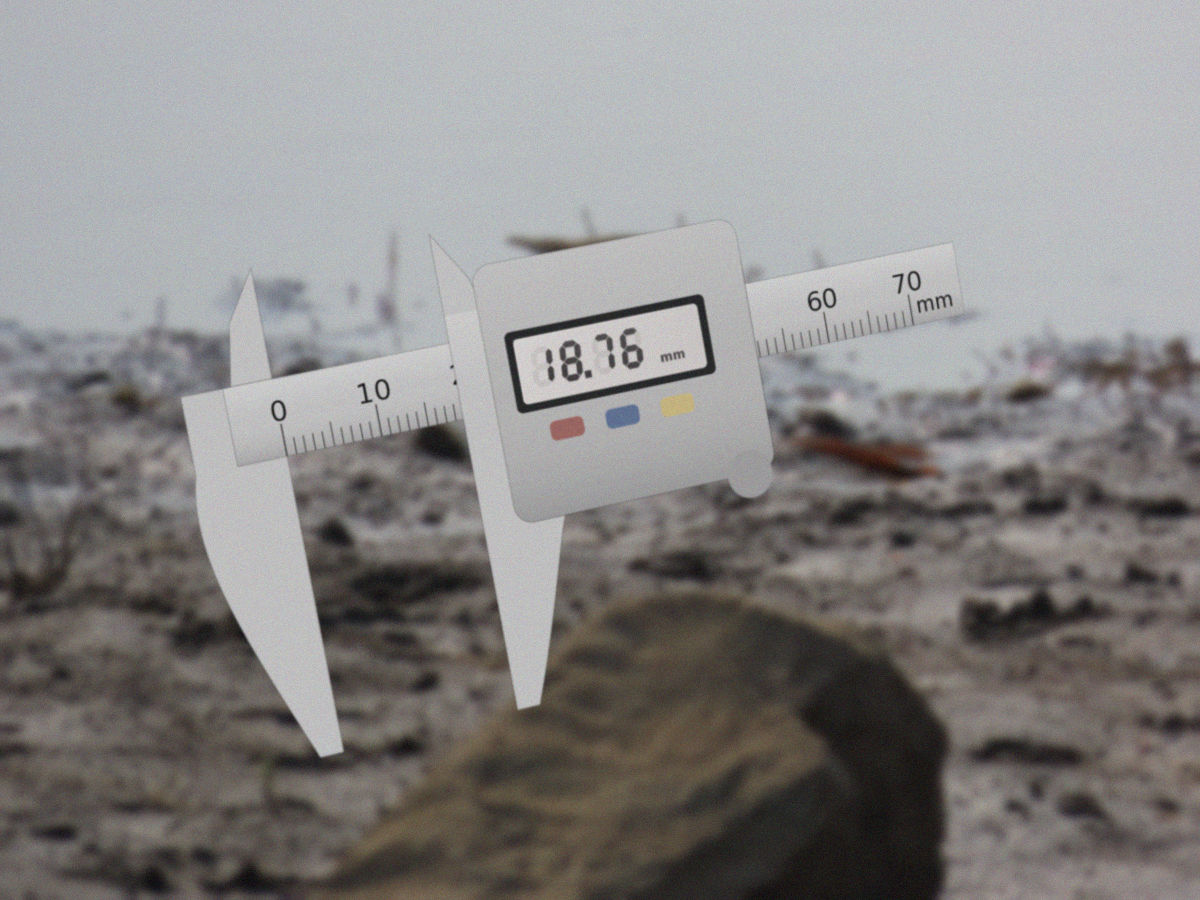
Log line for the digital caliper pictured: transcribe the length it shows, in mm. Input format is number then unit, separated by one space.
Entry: 18.76 mm
